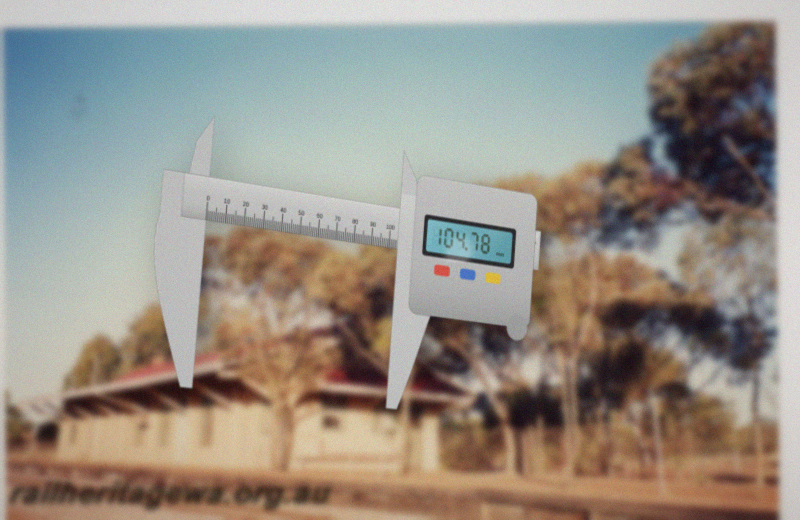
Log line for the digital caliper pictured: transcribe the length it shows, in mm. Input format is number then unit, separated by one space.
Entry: 104.78 mm
